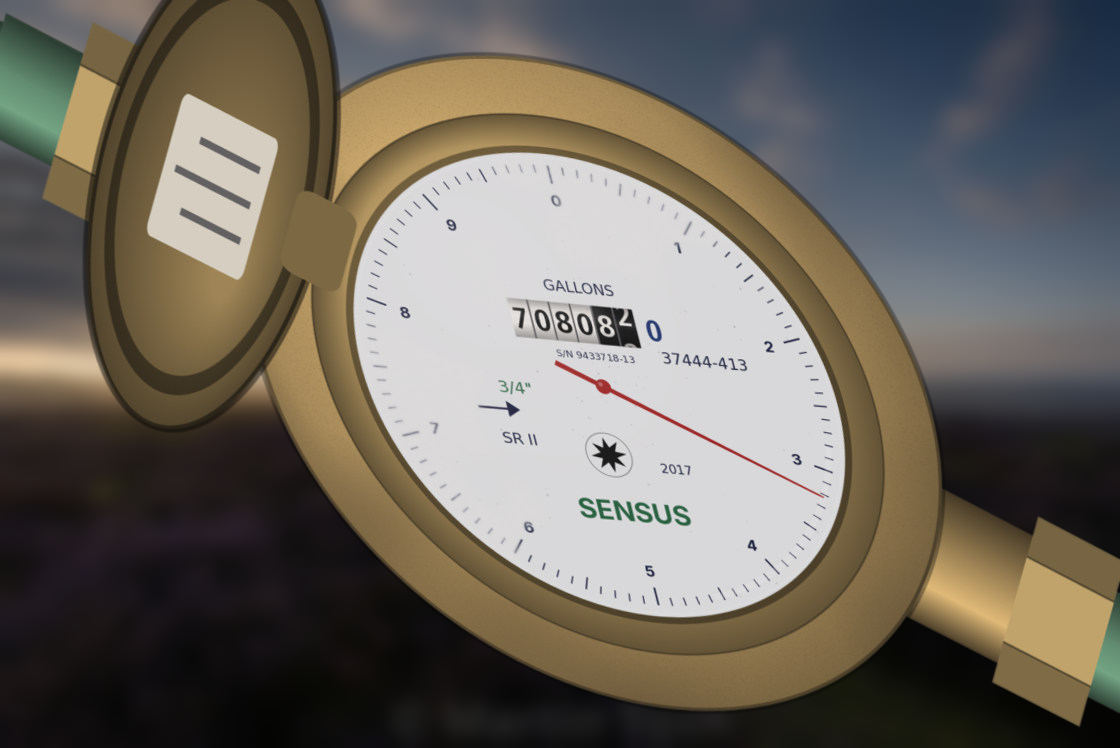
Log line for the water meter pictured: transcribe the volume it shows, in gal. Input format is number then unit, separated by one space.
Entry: 7080823.2 gal
